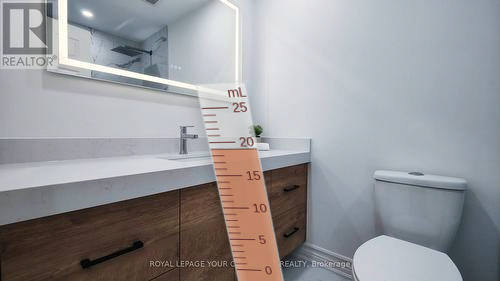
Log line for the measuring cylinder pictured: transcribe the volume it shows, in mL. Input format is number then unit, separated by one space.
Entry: 19 mL
